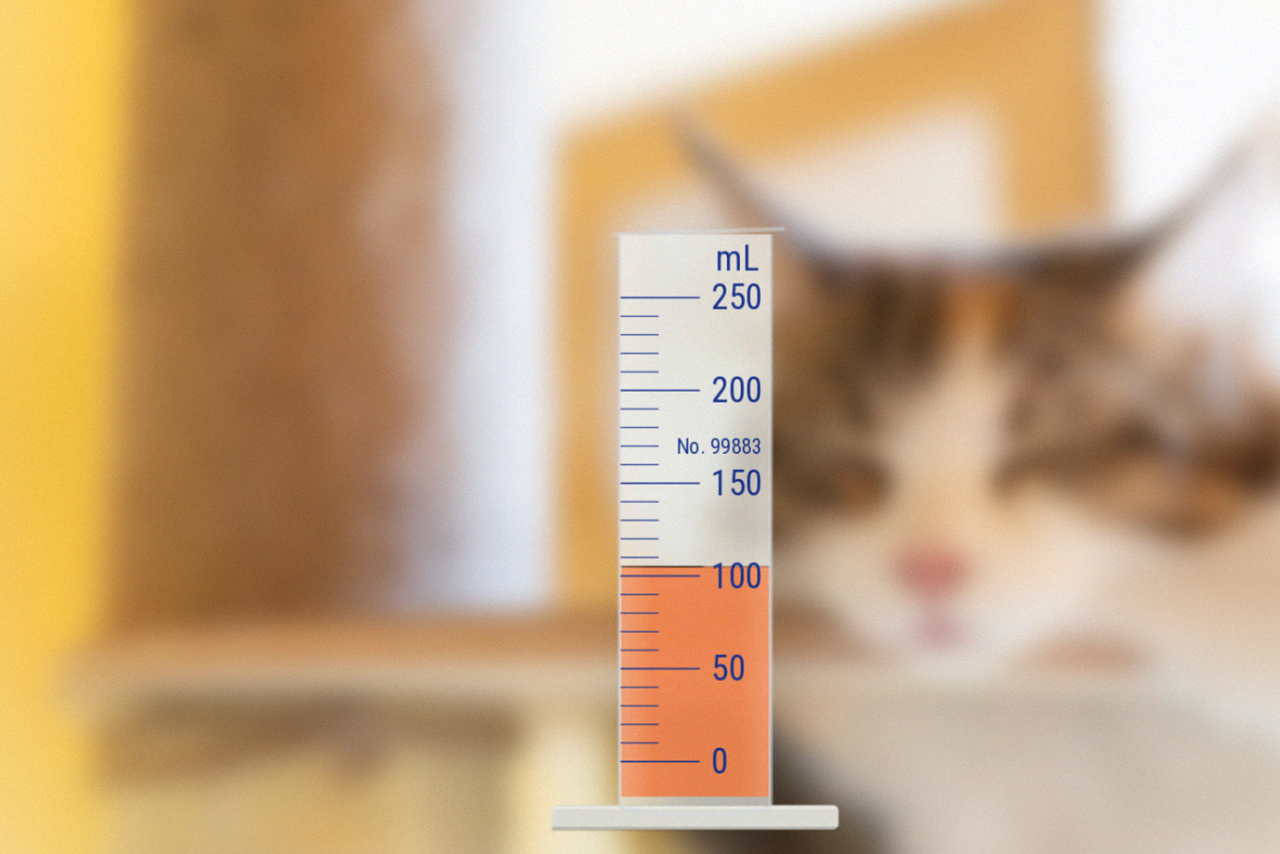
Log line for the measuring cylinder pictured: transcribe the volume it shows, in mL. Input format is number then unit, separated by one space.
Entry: 105 mL
